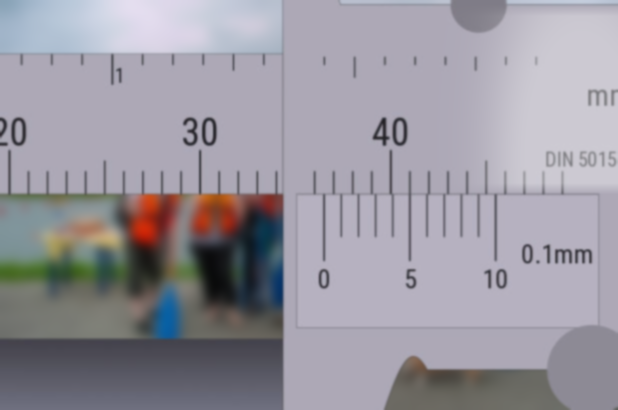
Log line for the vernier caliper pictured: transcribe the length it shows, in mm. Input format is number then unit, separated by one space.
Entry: 36.5 mm
